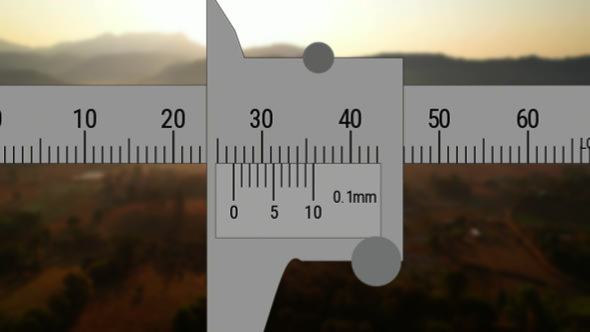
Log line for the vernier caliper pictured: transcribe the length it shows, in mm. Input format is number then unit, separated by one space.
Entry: 26.8 mm
